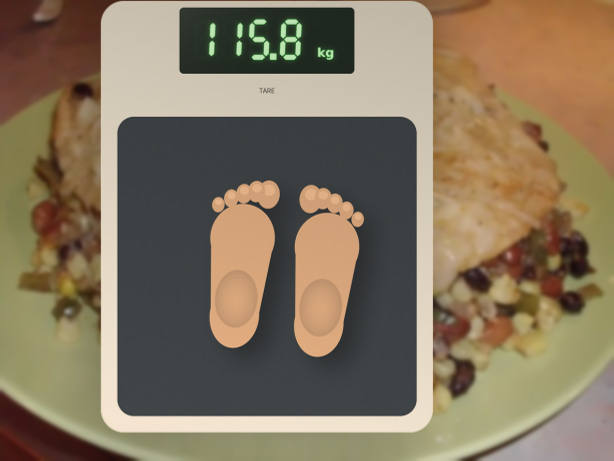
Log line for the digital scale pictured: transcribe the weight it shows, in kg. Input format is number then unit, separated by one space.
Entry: 115.8 kg
